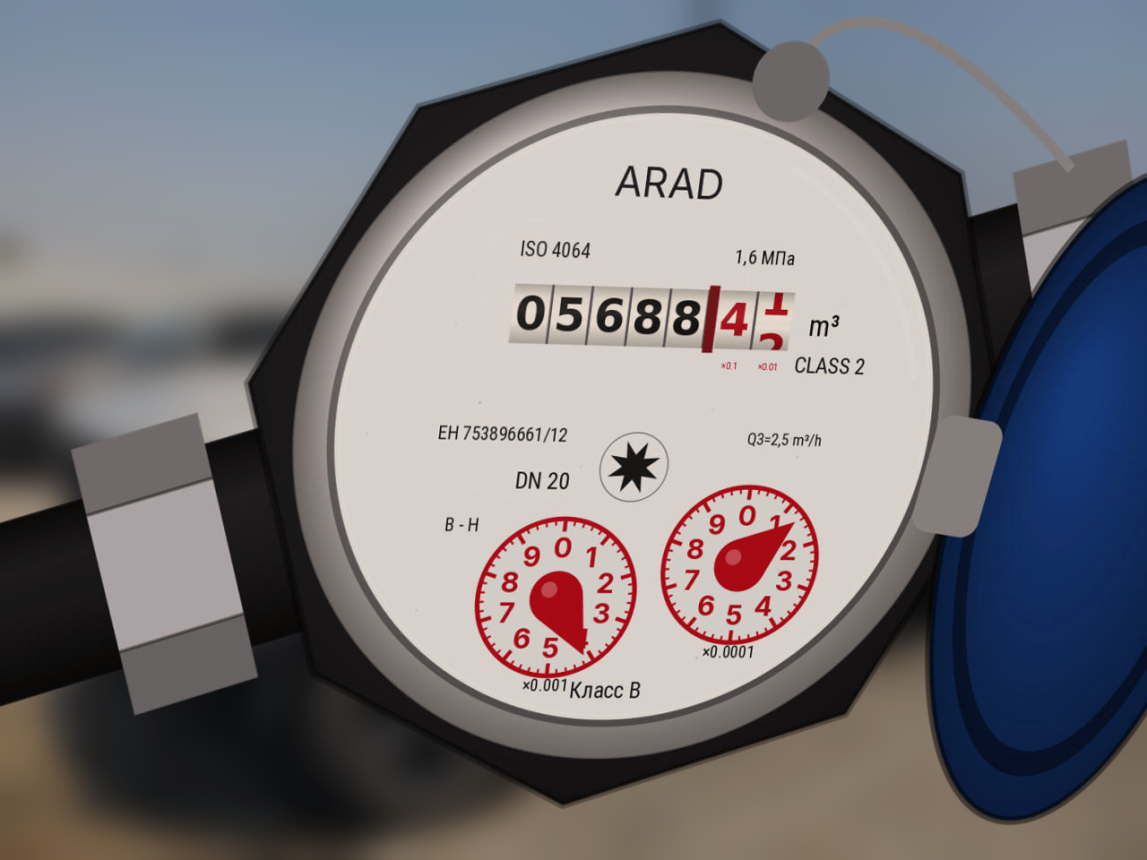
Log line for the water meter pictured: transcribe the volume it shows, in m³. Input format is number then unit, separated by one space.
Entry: 5688.4141 m³
